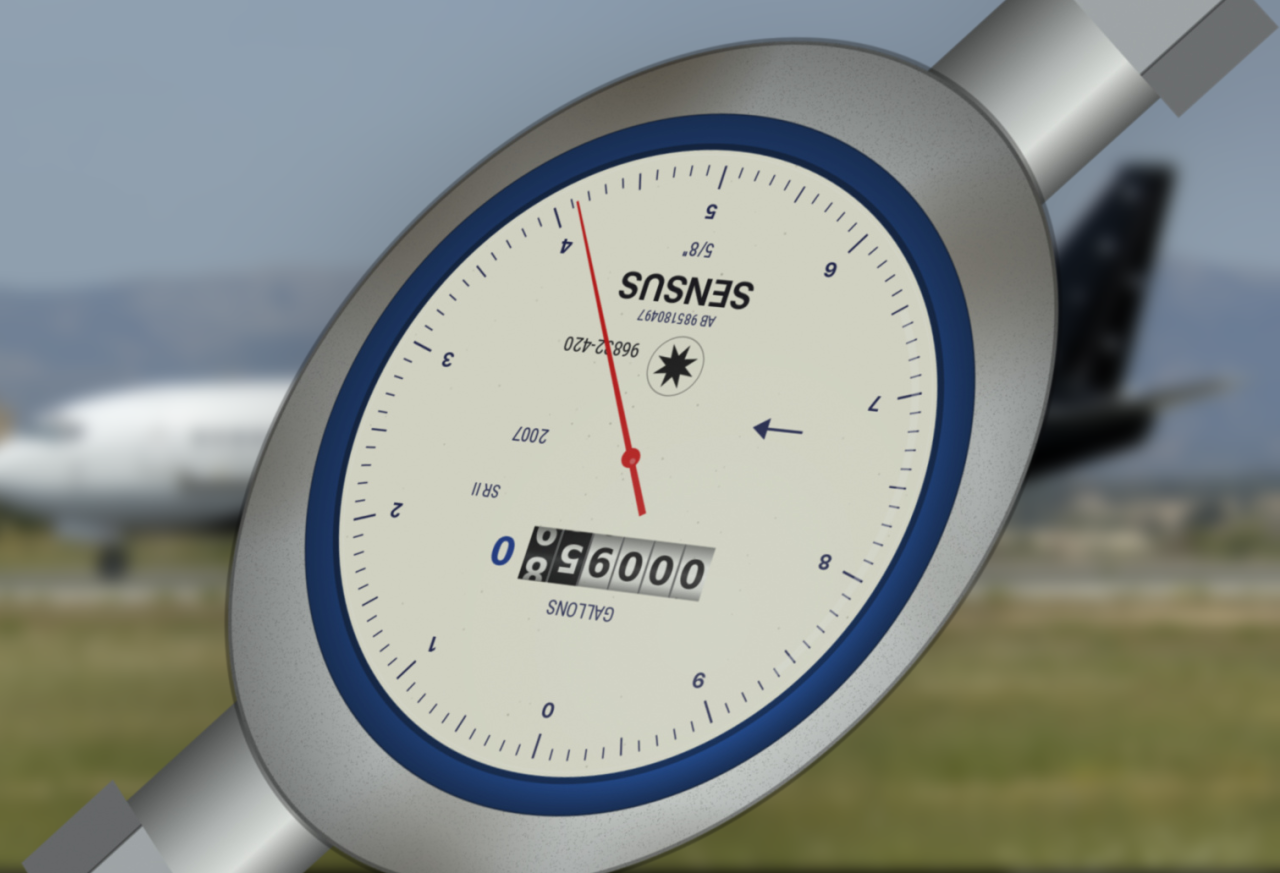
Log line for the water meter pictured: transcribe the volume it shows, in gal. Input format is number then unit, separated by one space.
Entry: 9584.1 gal
